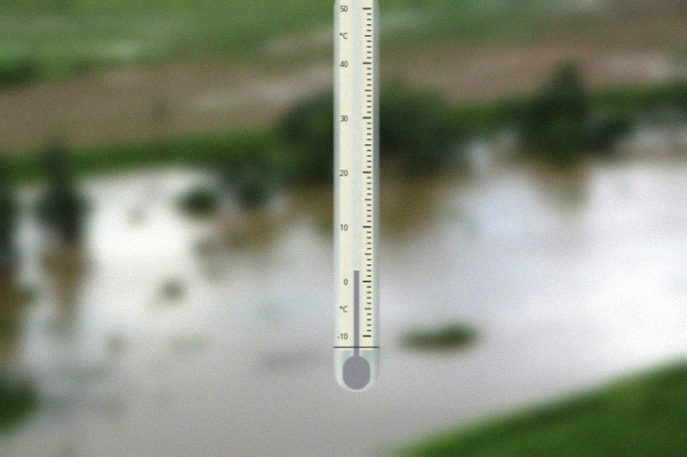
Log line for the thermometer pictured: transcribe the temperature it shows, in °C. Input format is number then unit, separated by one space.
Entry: 2 °C
